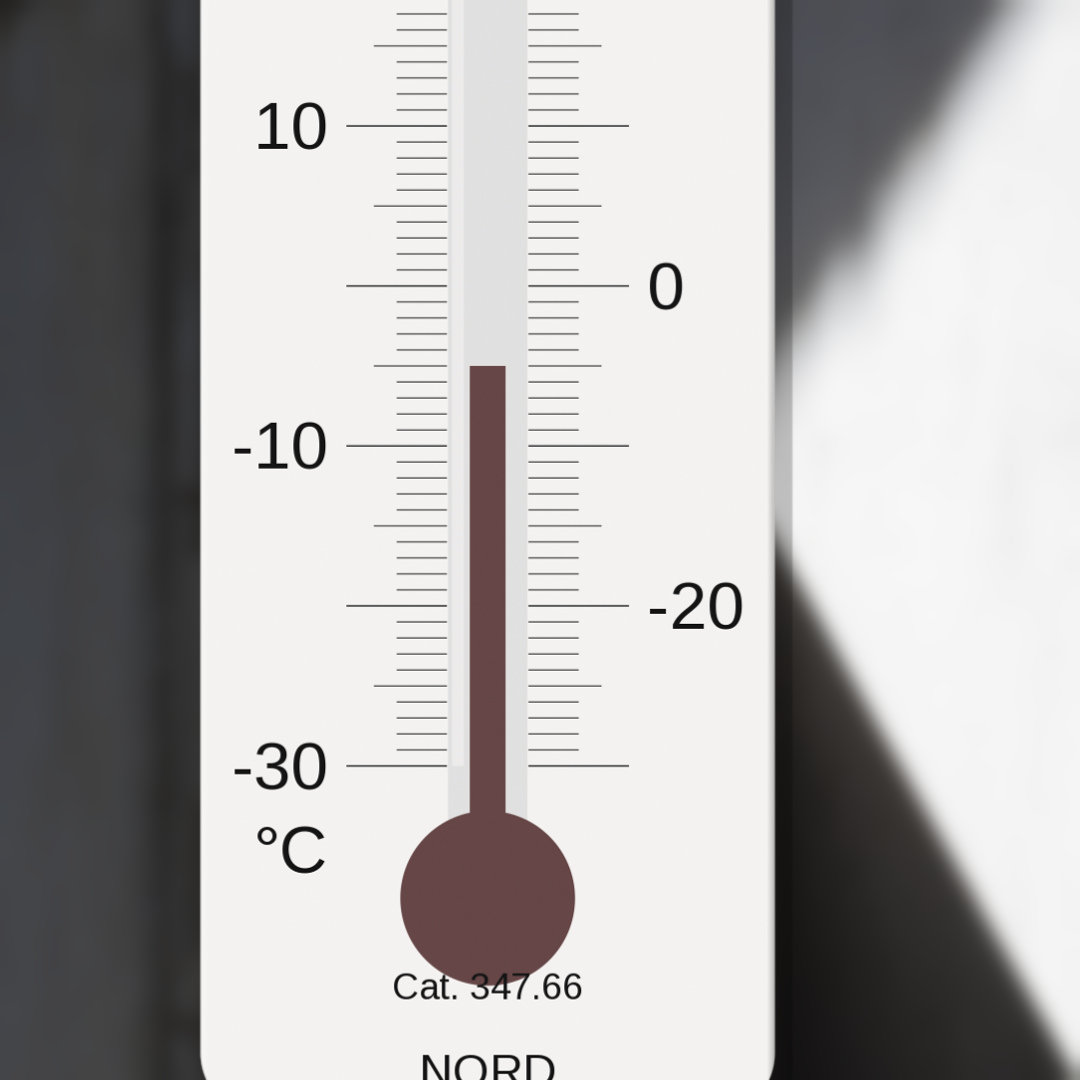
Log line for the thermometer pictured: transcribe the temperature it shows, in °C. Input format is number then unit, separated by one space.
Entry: -5 °C
